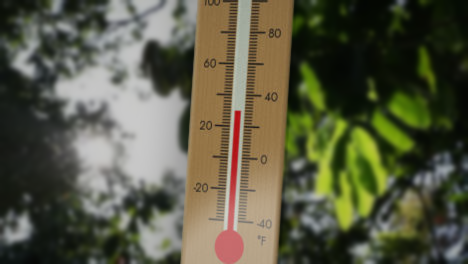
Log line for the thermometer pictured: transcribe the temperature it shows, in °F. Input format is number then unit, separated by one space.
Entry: 30 °F
